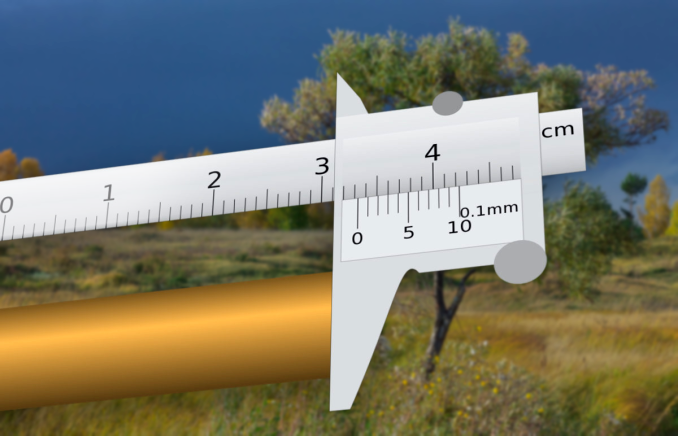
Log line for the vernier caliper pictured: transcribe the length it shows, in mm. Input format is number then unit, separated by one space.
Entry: 33.3 mm
